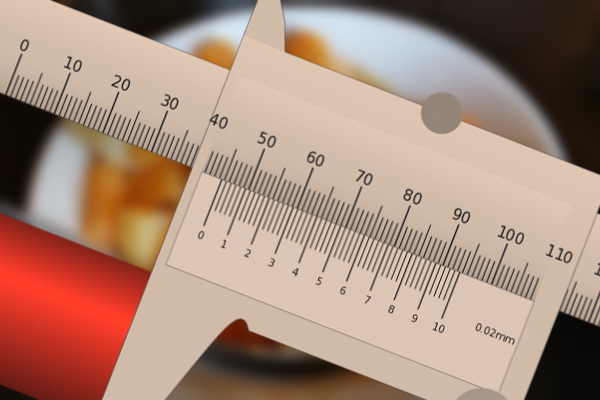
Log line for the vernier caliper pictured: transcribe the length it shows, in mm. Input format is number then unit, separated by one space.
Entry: 44.5 mm
